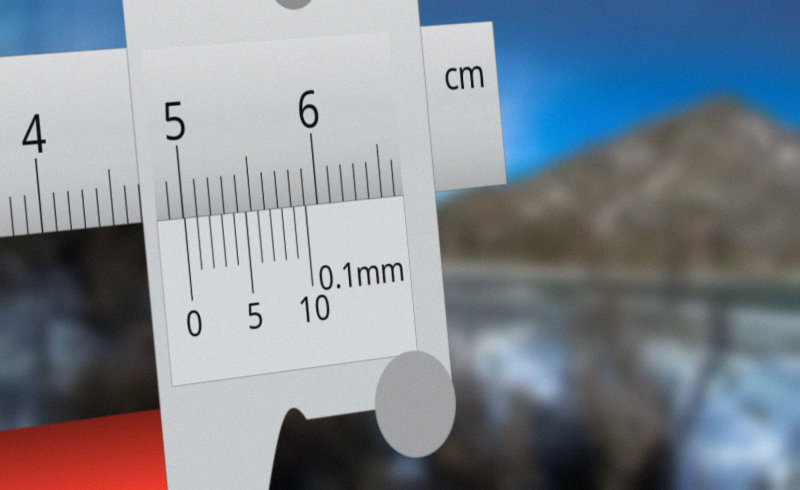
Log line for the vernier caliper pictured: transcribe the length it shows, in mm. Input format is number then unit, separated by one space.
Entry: 50.1 mm
